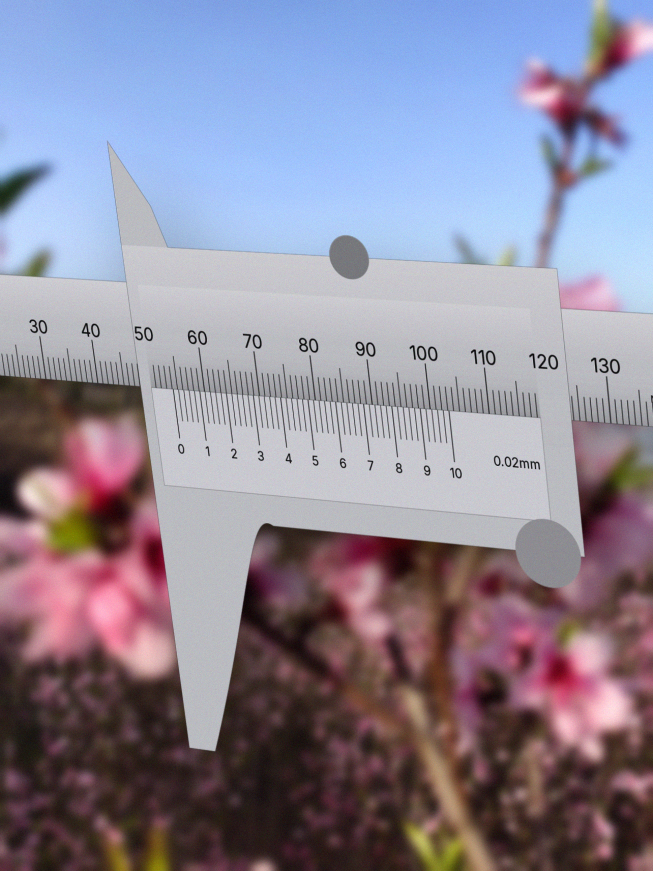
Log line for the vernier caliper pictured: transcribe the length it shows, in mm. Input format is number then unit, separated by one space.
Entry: 54.2 mm
